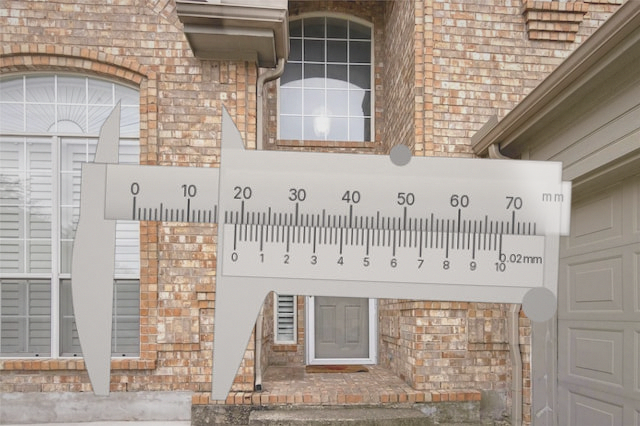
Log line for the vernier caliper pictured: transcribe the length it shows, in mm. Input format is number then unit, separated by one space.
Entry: 18.8 mm
